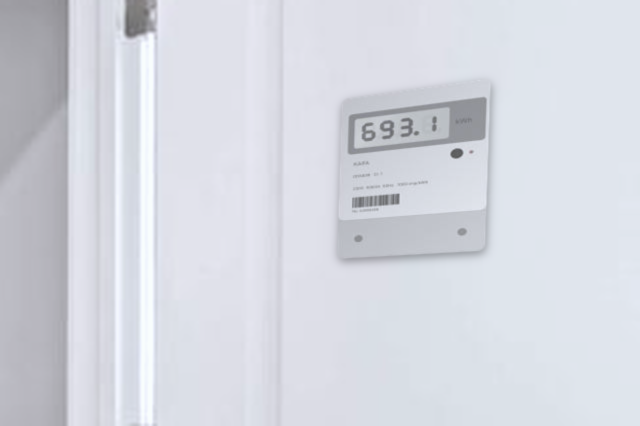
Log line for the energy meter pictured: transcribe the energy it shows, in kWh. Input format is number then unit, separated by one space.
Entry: 693.1 kWh
